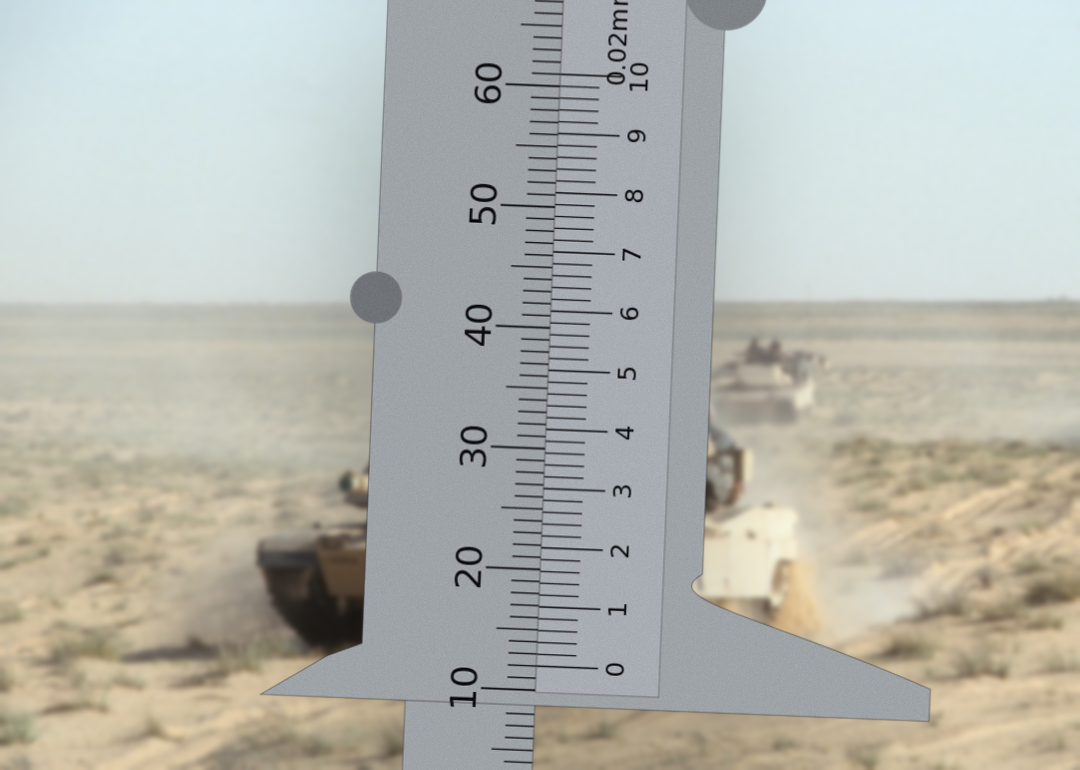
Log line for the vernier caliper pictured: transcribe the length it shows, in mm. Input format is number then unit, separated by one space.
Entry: 12.0 mm
